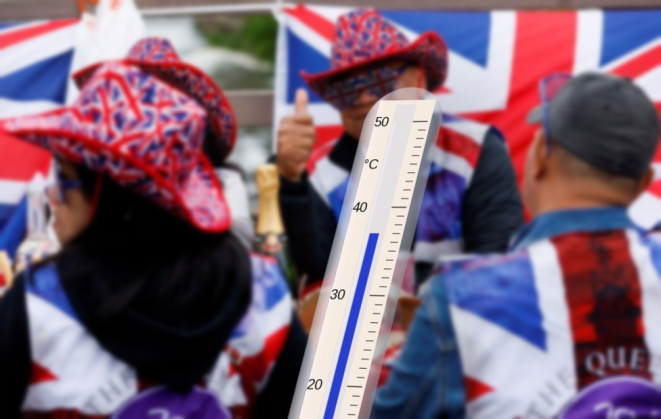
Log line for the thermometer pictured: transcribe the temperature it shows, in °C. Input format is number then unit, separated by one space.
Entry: 37 °C
